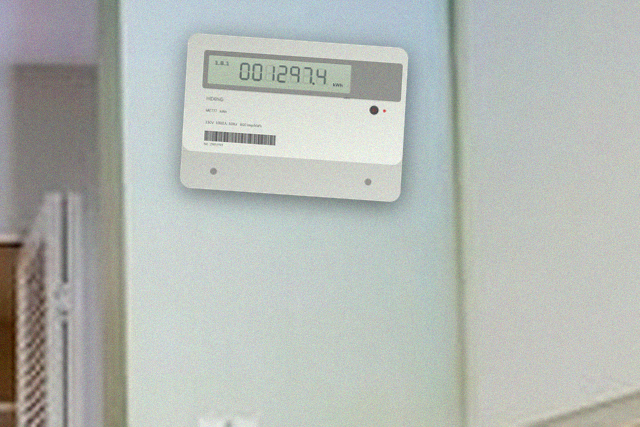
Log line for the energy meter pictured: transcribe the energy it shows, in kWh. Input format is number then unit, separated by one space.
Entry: 1297.4 kWh
